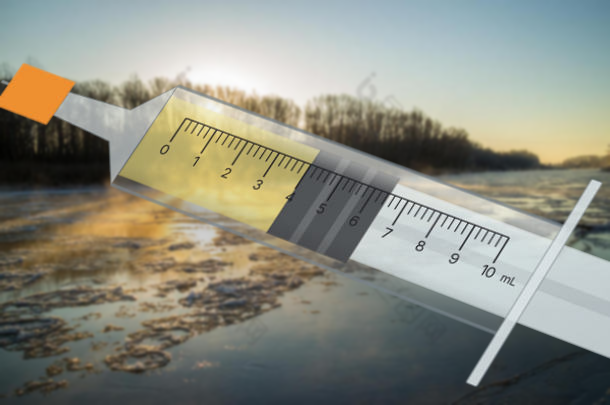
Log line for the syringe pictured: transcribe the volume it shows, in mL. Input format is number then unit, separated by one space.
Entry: 4 mL
